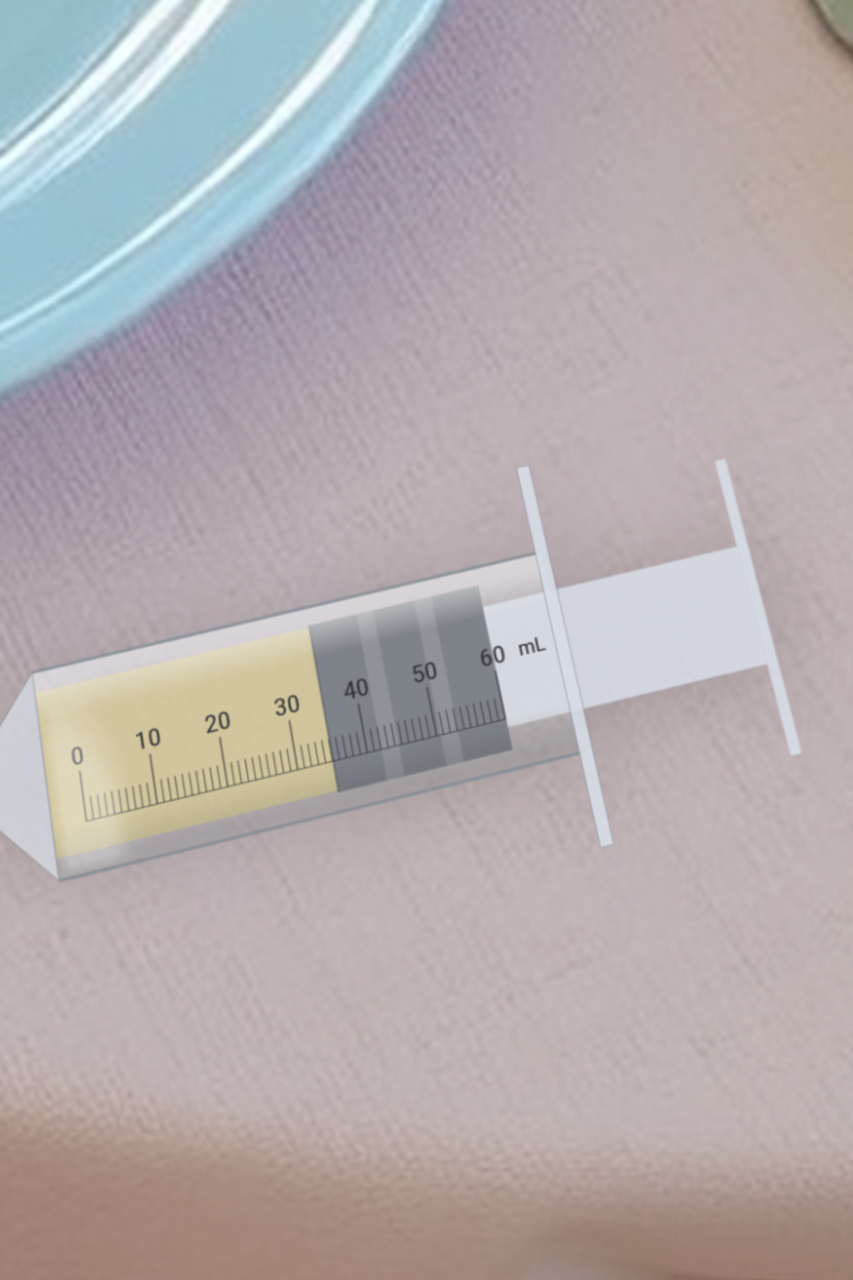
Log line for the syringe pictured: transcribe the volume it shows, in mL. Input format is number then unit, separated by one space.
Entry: 35 mL
